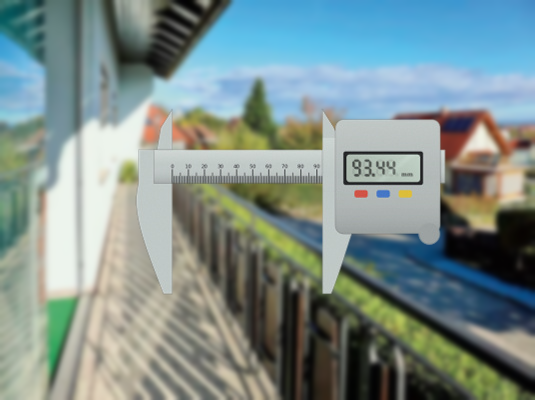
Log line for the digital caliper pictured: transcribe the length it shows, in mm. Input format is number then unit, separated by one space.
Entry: 93.44 mm
